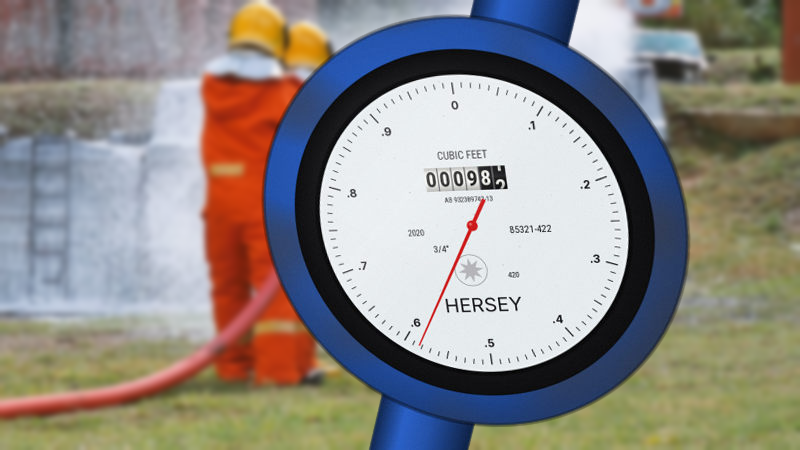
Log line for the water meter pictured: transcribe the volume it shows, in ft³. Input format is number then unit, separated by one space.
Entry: 981.58 ft³
